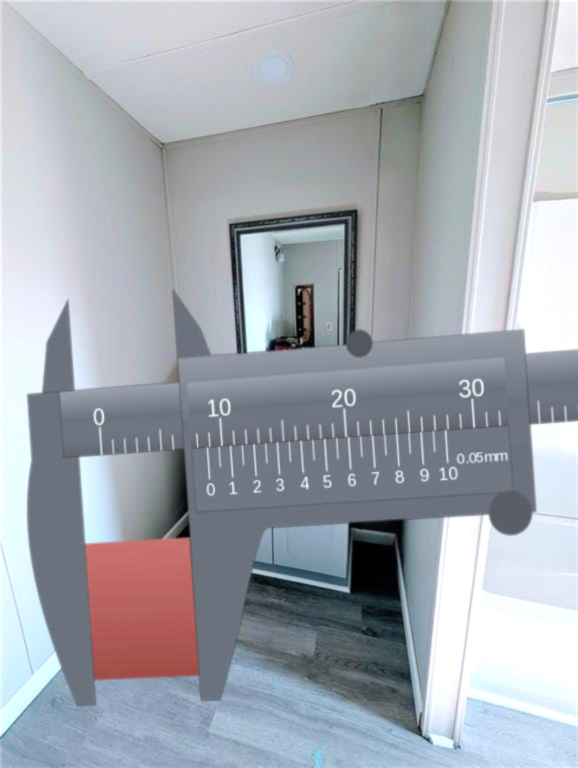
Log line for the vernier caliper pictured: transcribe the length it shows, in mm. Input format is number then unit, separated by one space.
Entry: 8.8 mm
